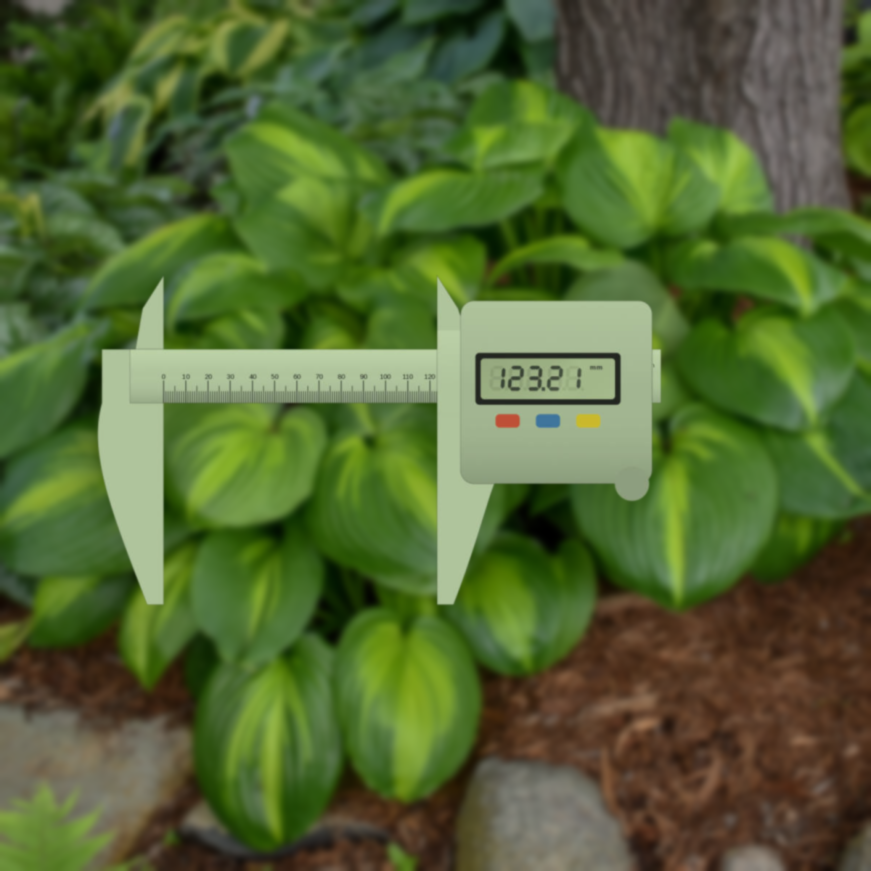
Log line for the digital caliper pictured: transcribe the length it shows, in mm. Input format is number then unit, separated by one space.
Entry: 123.21 mm
